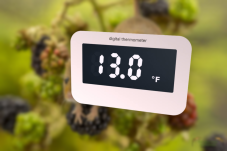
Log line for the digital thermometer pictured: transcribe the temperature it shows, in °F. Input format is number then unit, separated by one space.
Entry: 13.0 °F
